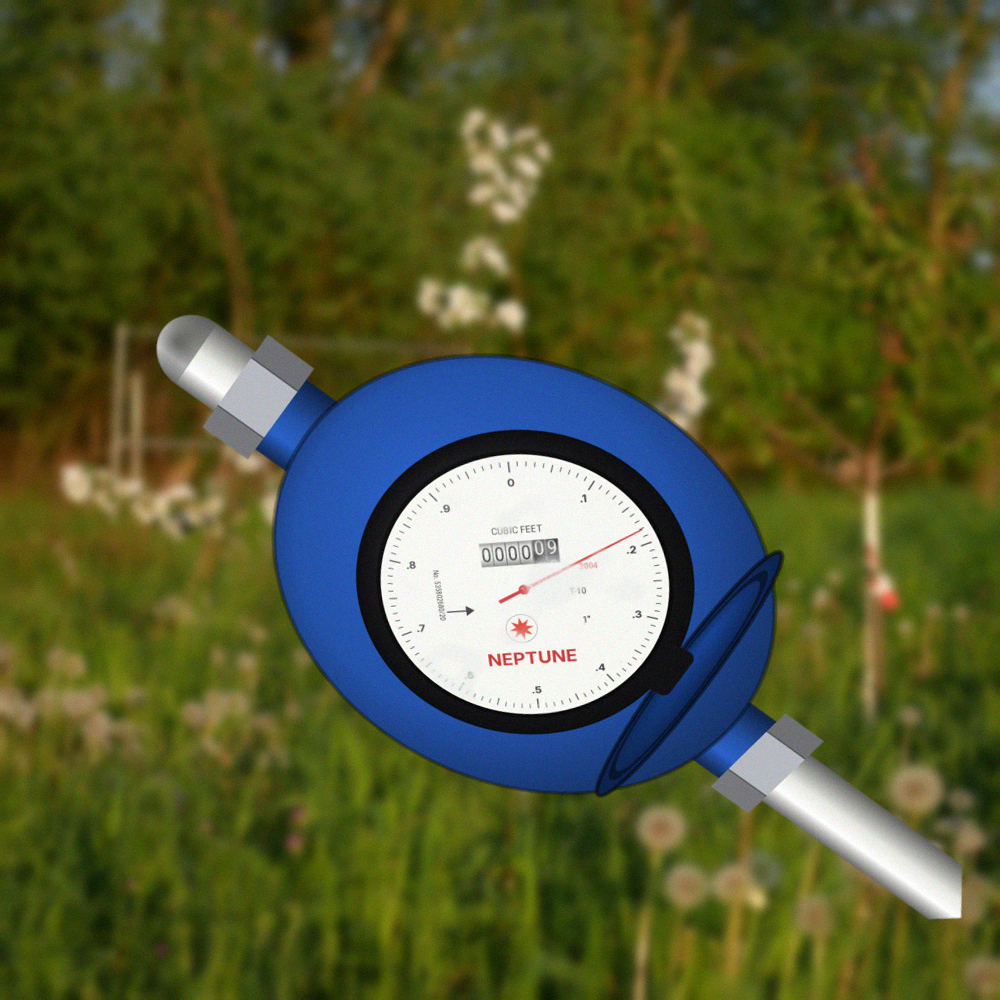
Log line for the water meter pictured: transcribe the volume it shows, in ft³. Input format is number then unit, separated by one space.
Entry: 9.18 ft³
